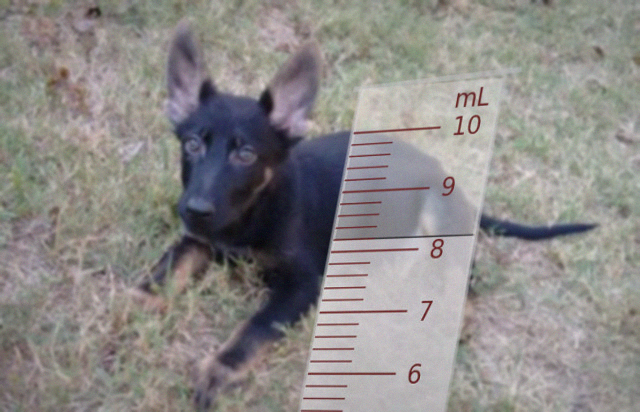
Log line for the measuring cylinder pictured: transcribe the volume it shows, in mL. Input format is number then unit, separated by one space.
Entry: 8.2 mL
